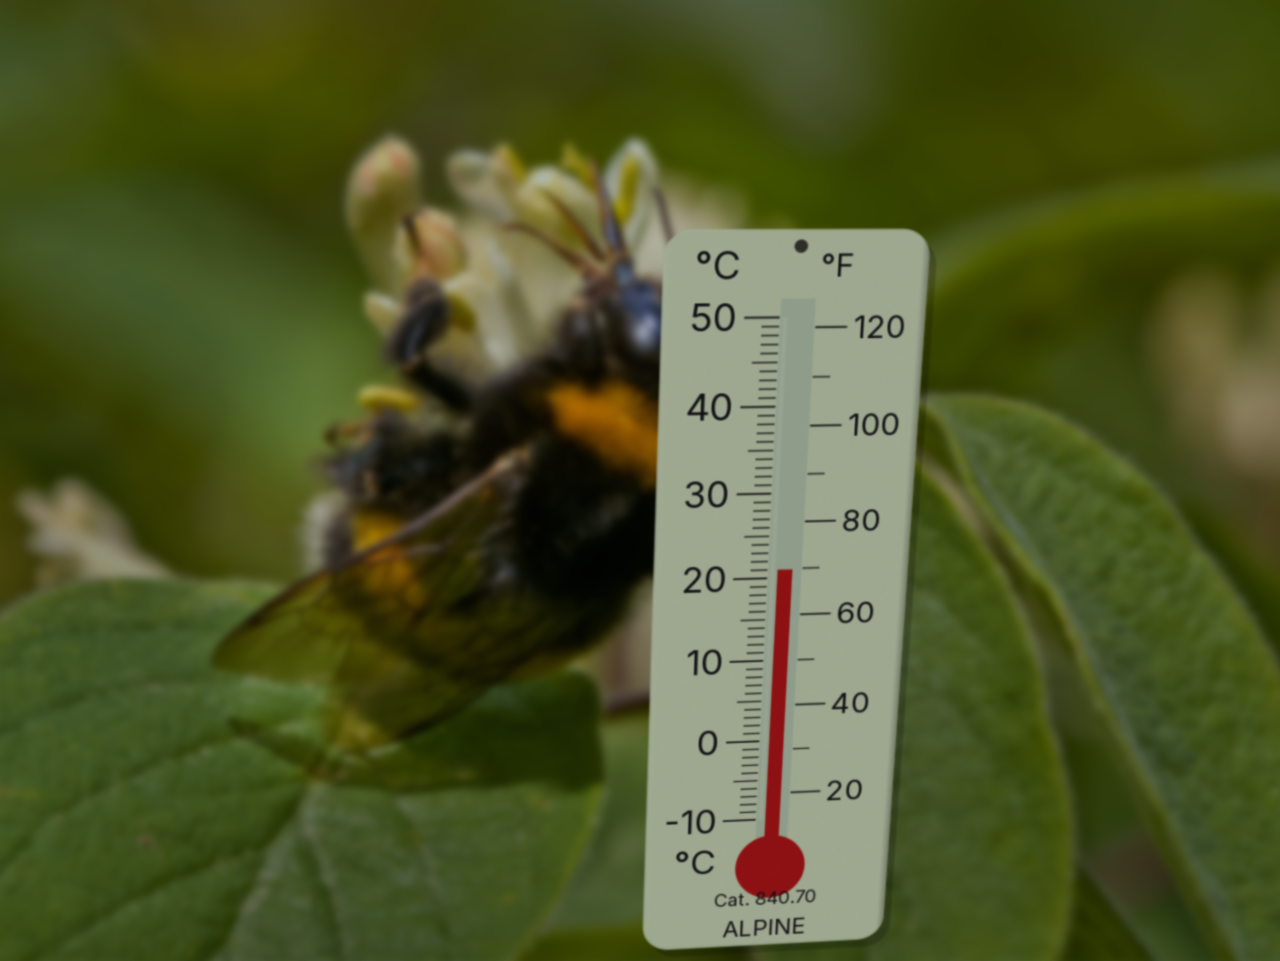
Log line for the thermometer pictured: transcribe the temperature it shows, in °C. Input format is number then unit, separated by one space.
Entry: 21 °C
